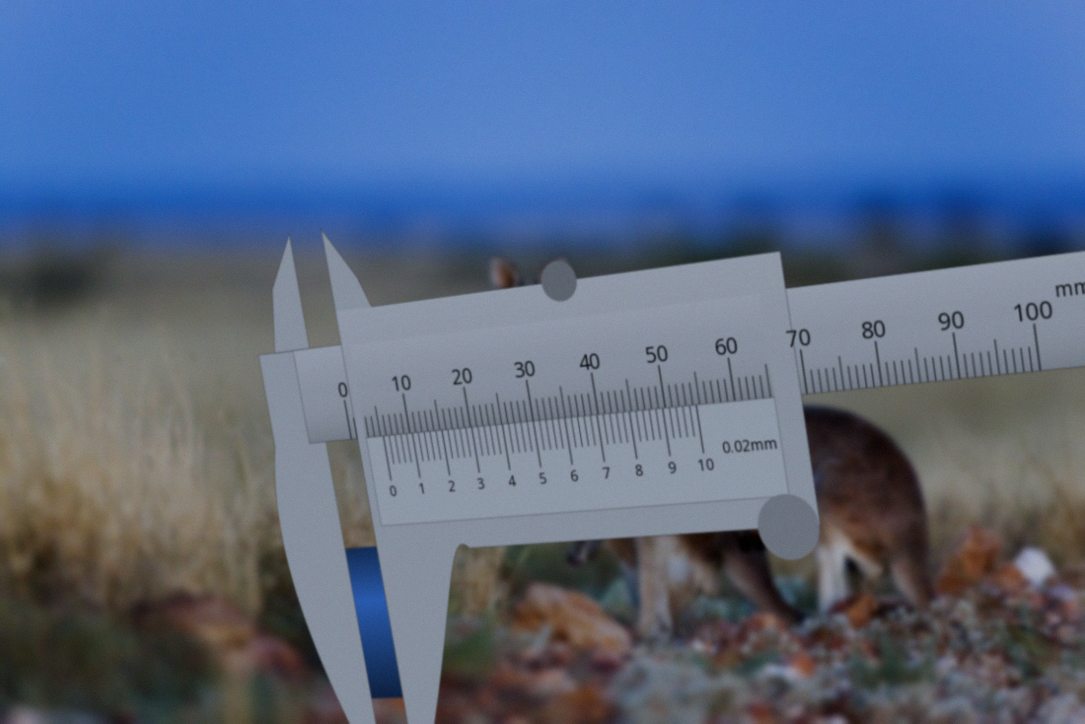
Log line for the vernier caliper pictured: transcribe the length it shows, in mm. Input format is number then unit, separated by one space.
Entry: 5.5 mm
